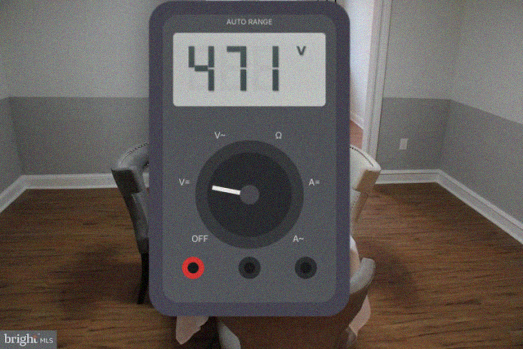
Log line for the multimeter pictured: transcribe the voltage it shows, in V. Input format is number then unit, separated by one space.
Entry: 471 V
